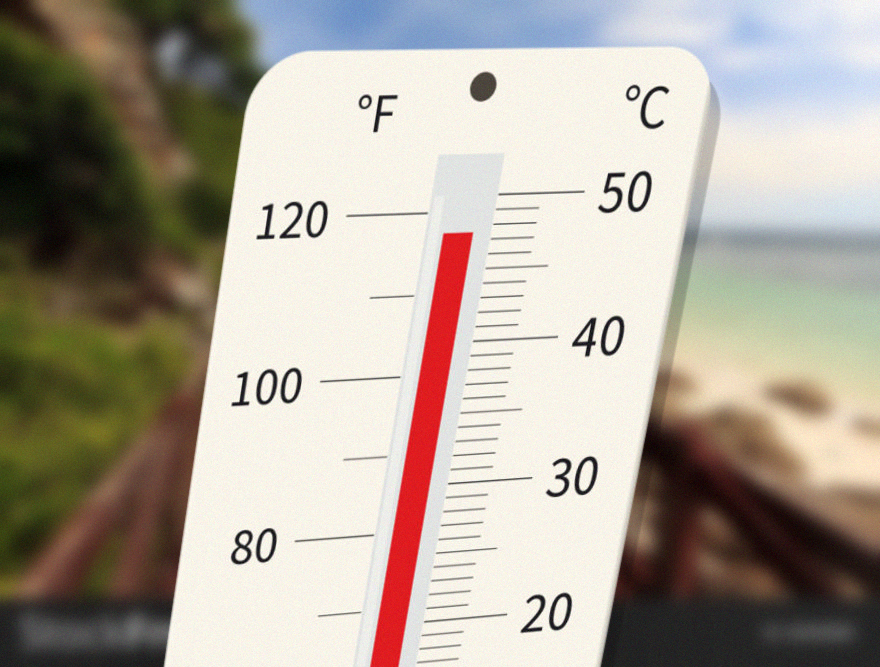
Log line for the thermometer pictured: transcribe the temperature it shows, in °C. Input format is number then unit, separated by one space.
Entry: 47.5 °C
